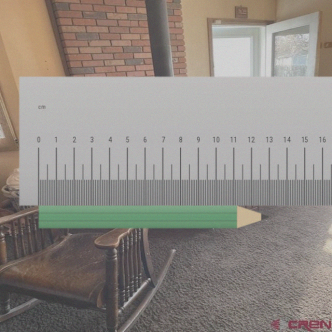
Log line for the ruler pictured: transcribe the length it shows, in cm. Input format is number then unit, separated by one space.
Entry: 13 cm
